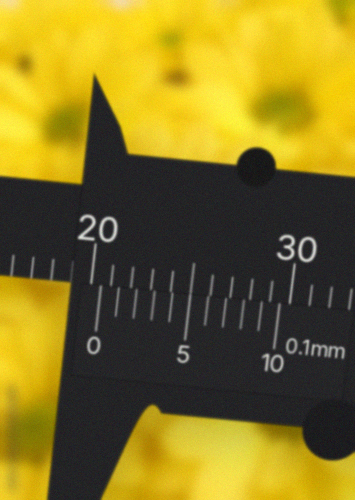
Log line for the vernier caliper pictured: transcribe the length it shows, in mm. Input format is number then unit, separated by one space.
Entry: 20.5 mm
